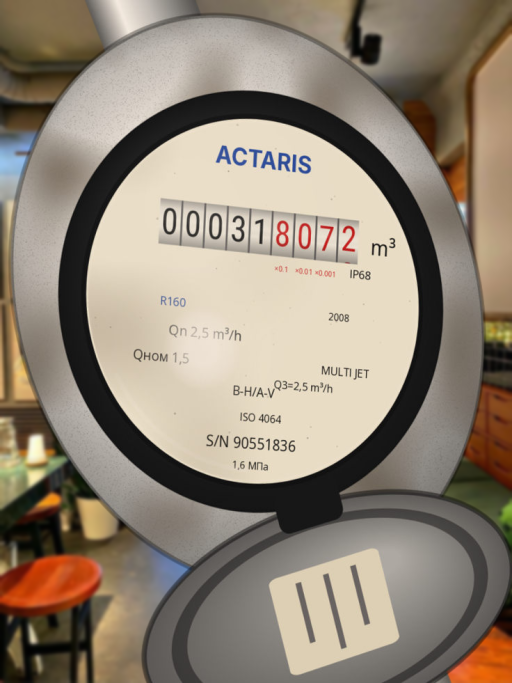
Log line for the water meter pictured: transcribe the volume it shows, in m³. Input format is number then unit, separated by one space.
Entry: 31.8072 m³
